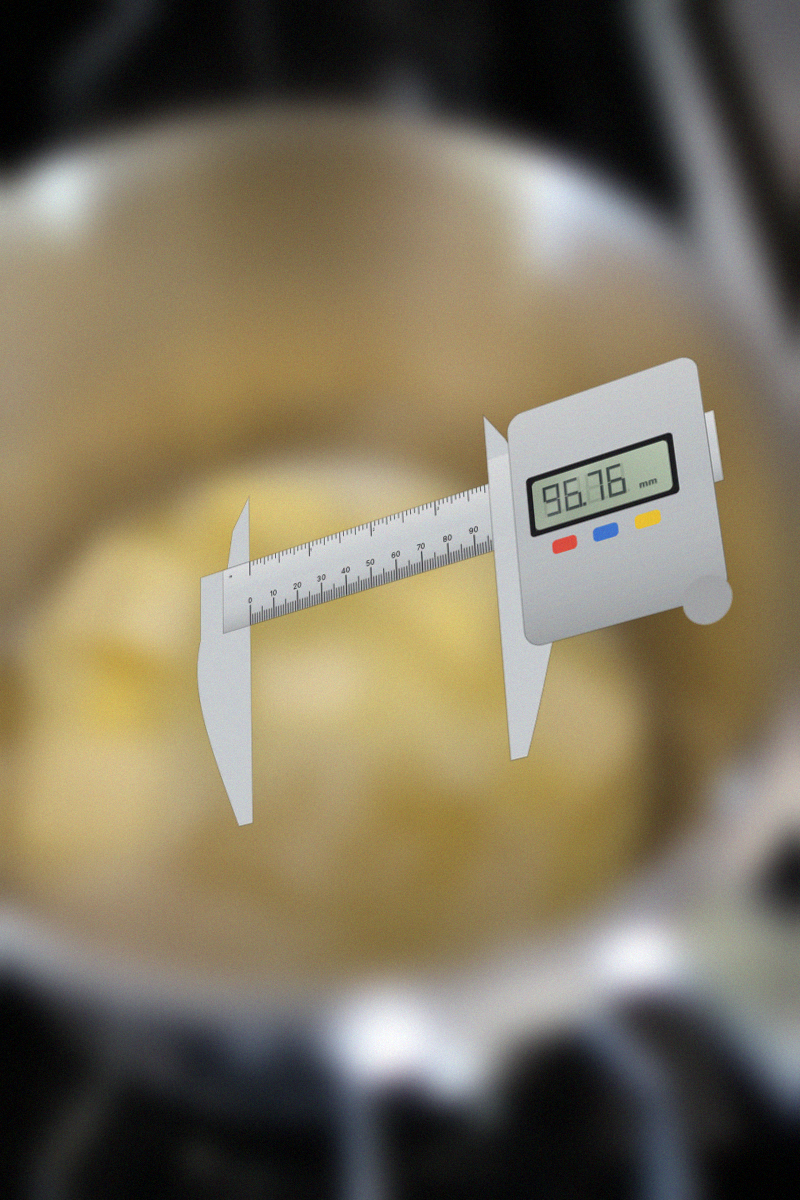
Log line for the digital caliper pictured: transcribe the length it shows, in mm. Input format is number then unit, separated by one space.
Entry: 96.76 mm
